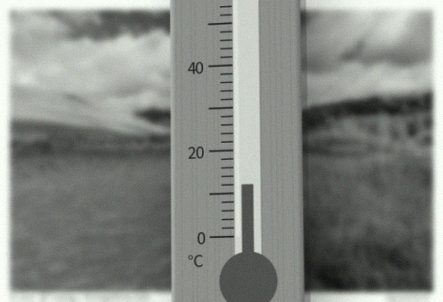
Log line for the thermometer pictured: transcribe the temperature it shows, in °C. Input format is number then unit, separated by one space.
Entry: 12 °C
